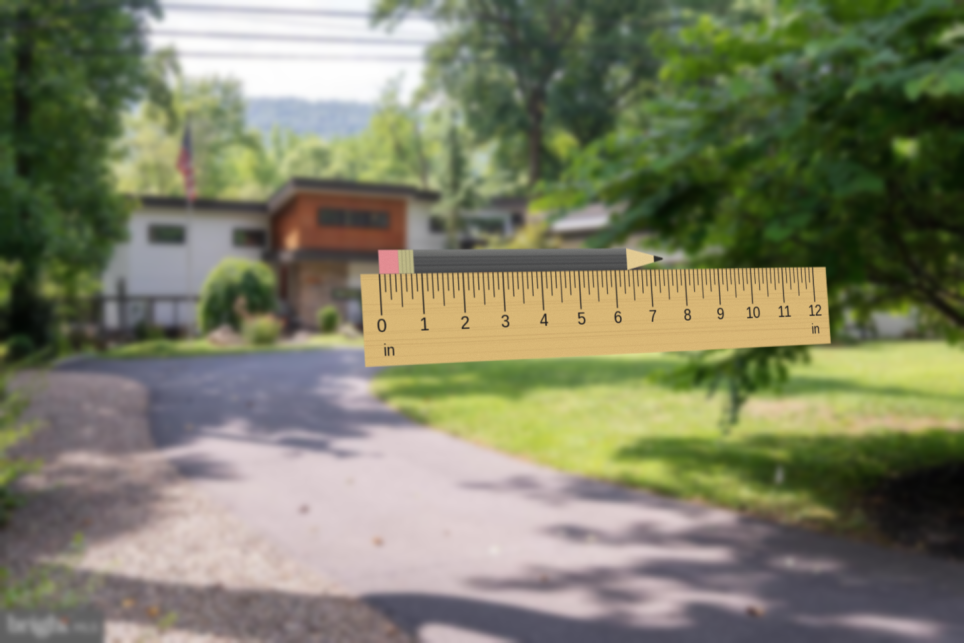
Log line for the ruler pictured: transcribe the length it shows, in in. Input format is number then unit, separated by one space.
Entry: 7.375 in
